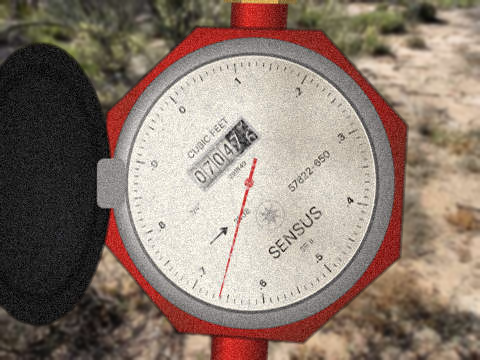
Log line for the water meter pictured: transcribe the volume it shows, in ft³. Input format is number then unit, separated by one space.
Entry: 70475.66 ft³
